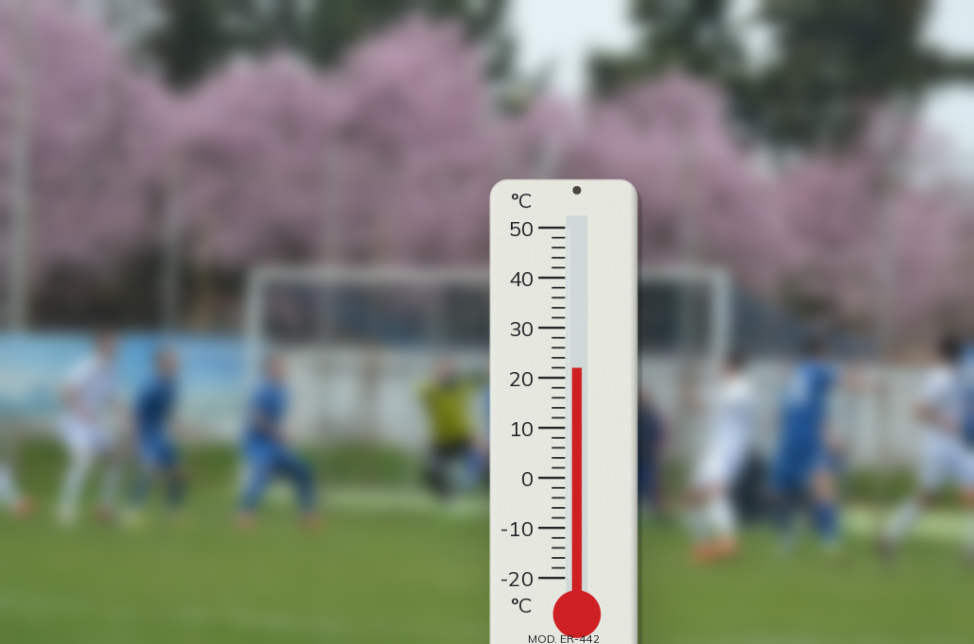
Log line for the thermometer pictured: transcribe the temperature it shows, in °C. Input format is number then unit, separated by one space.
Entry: 22 °C
